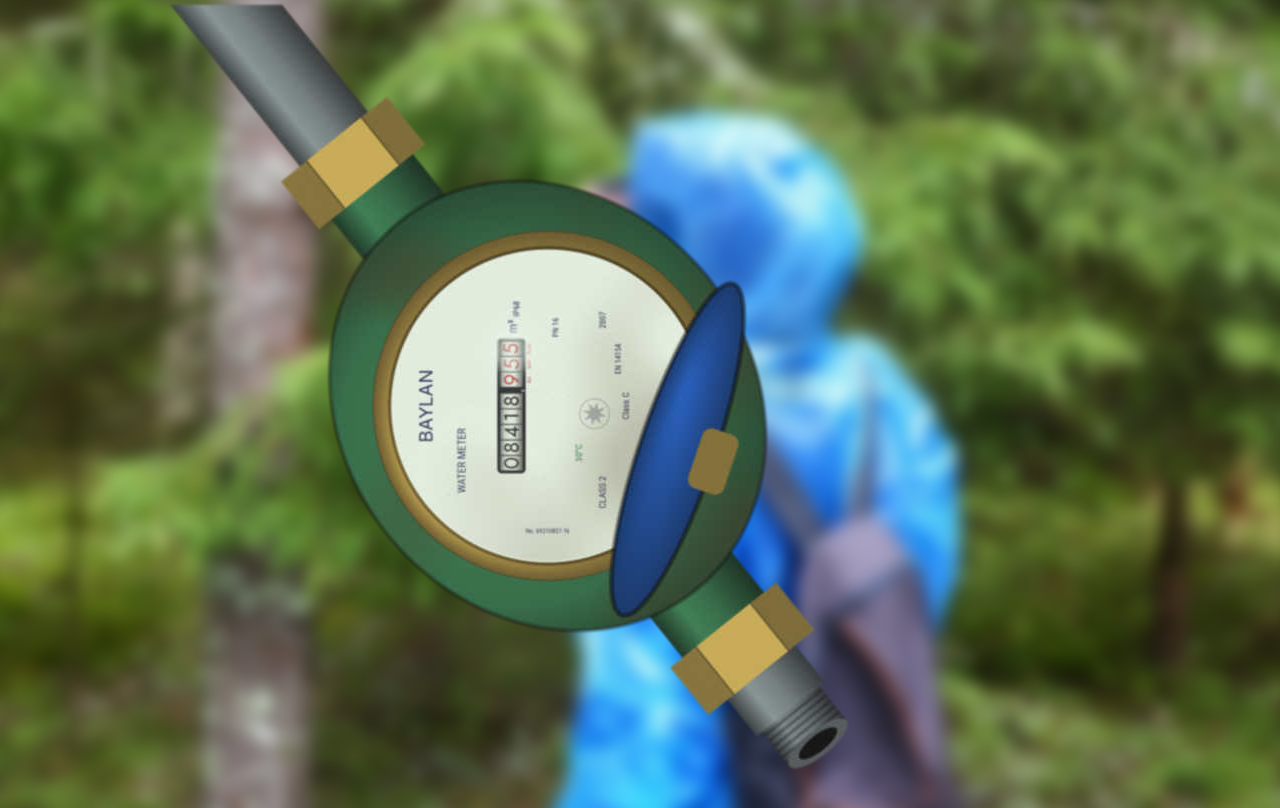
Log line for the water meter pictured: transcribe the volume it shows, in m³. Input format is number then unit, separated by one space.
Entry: 8418.955 m³
